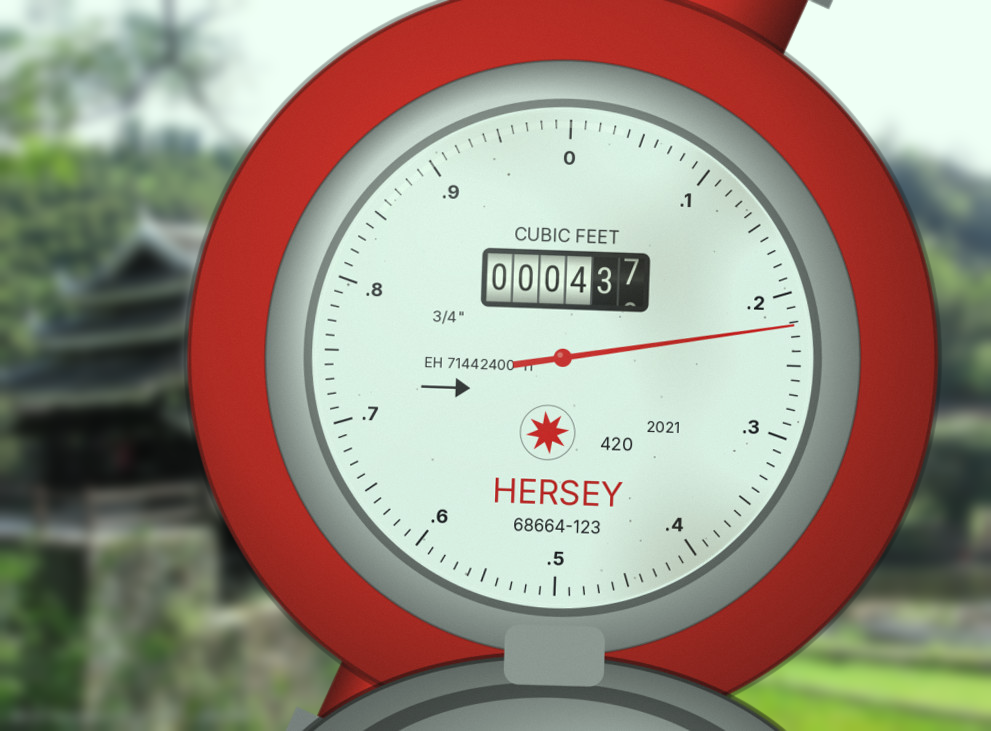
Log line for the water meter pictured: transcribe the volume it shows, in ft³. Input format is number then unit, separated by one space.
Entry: 437.22 ft³
